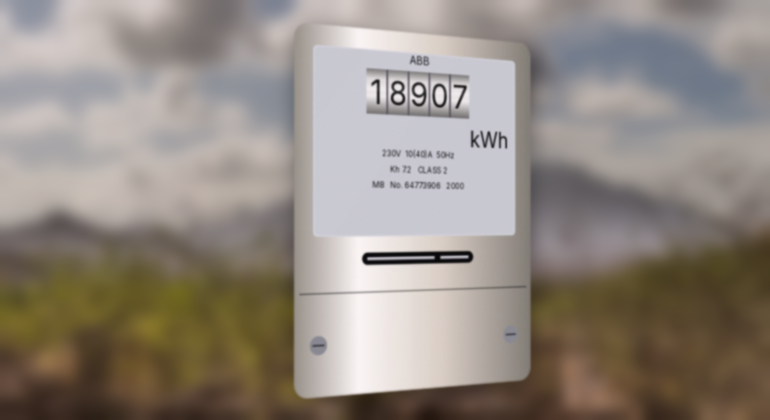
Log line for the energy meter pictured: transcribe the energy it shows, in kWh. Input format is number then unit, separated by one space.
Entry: 18907 kWh
